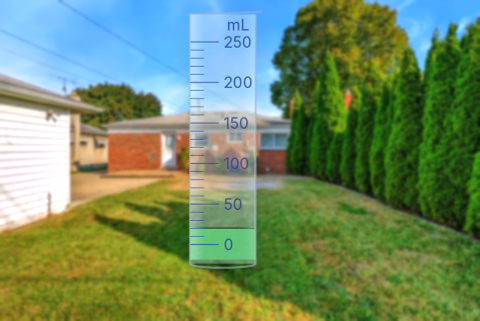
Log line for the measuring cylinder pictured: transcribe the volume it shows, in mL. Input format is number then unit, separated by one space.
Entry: 20 mL
